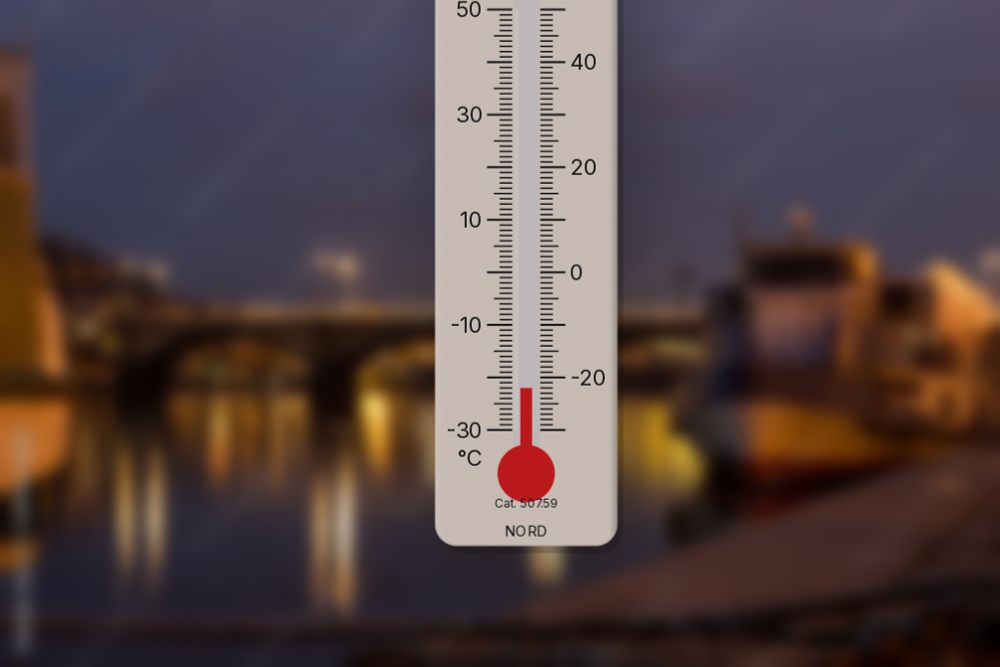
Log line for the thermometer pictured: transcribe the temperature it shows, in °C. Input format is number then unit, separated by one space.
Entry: -22 °C
